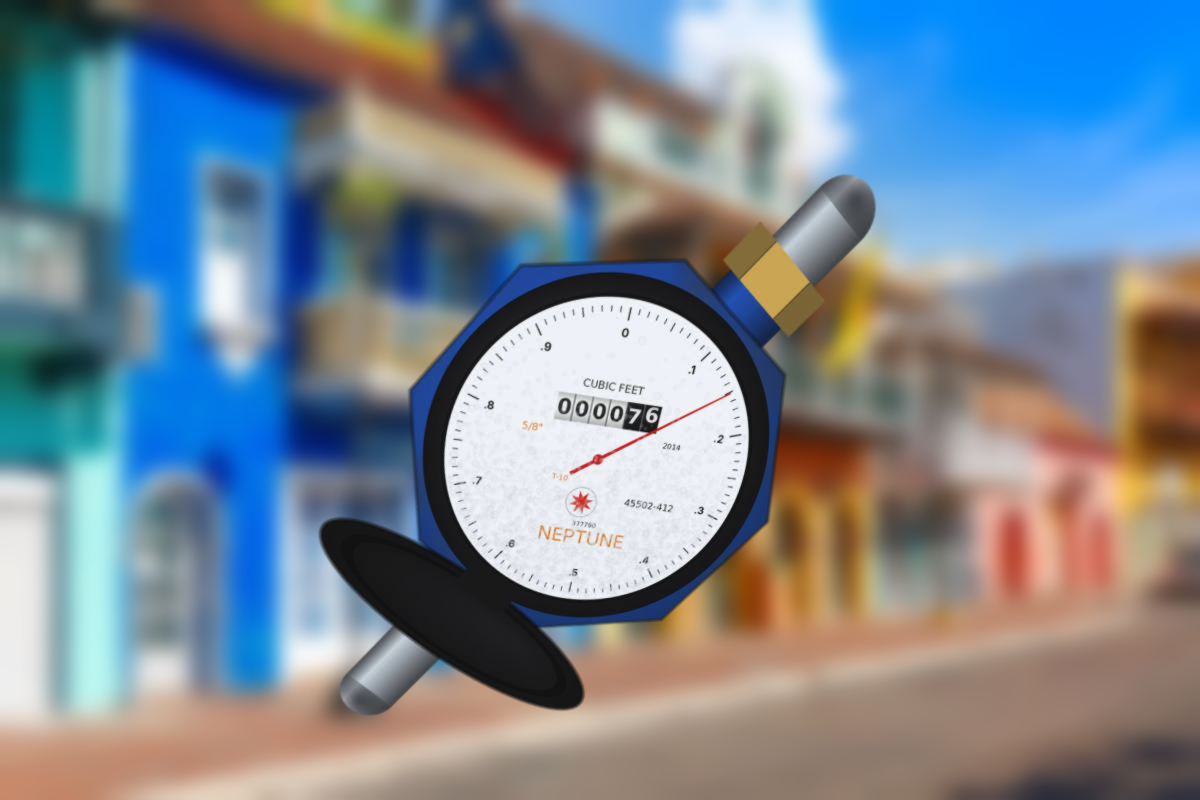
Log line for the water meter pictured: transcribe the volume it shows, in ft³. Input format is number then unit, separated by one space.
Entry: 76.15 ft³
